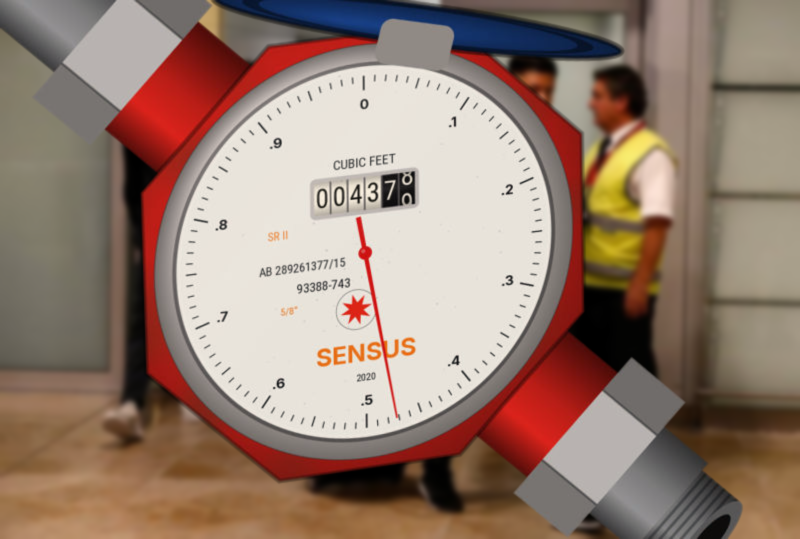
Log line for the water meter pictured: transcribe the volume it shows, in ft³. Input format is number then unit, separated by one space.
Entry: 4378.47 ft³
